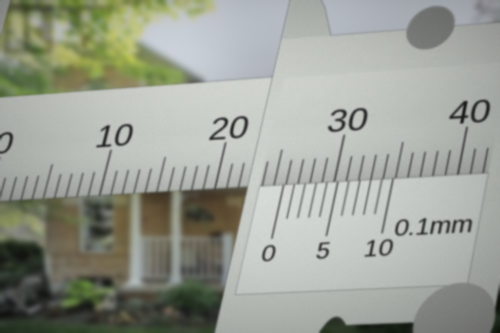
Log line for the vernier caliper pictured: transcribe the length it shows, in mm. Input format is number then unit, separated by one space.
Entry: 25.8 mm
